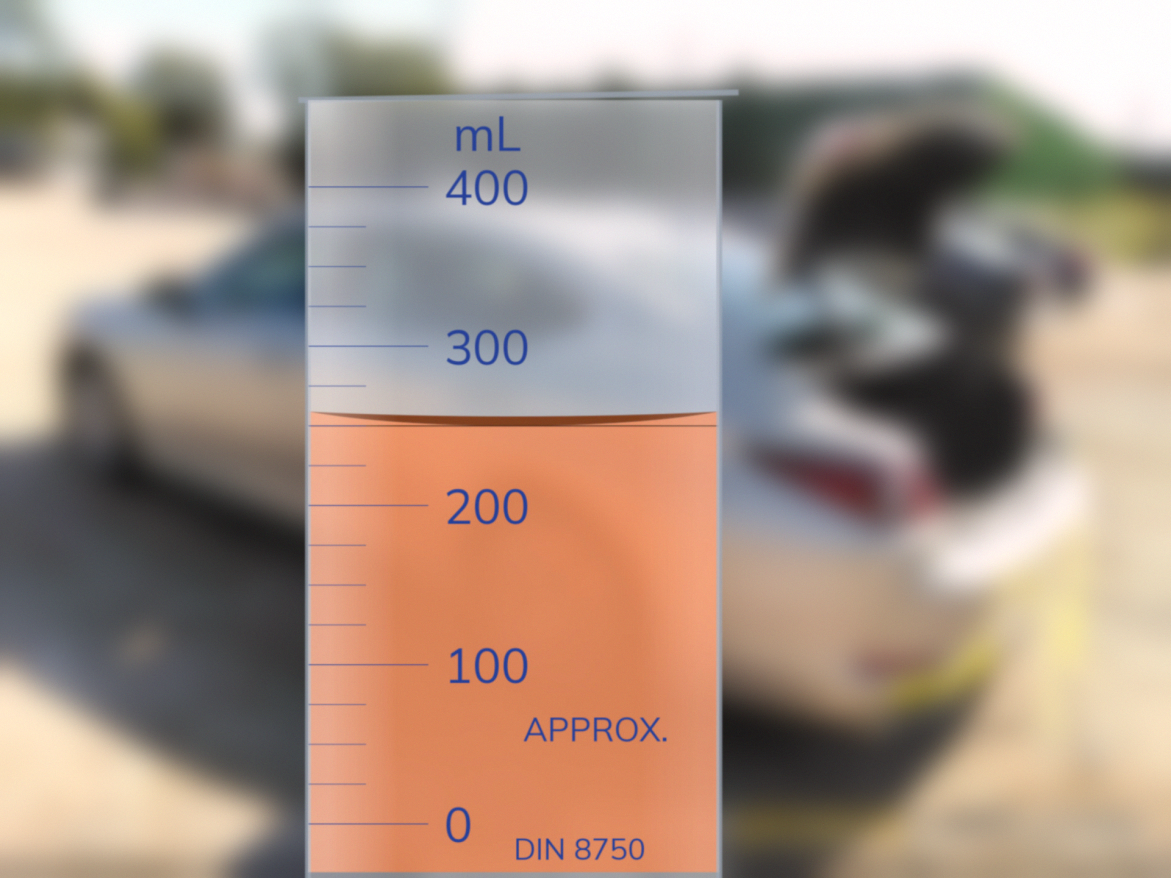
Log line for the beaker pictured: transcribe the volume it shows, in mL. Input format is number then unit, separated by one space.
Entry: 250 mL
